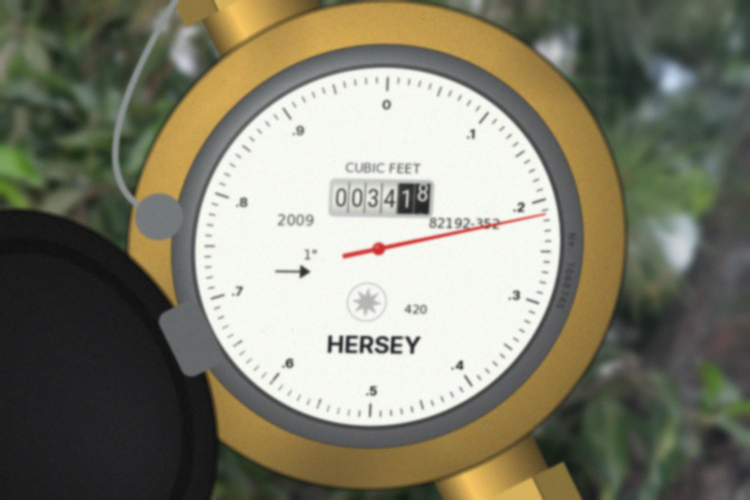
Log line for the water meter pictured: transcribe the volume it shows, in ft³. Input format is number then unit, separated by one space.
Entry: 3418.21 ft³
